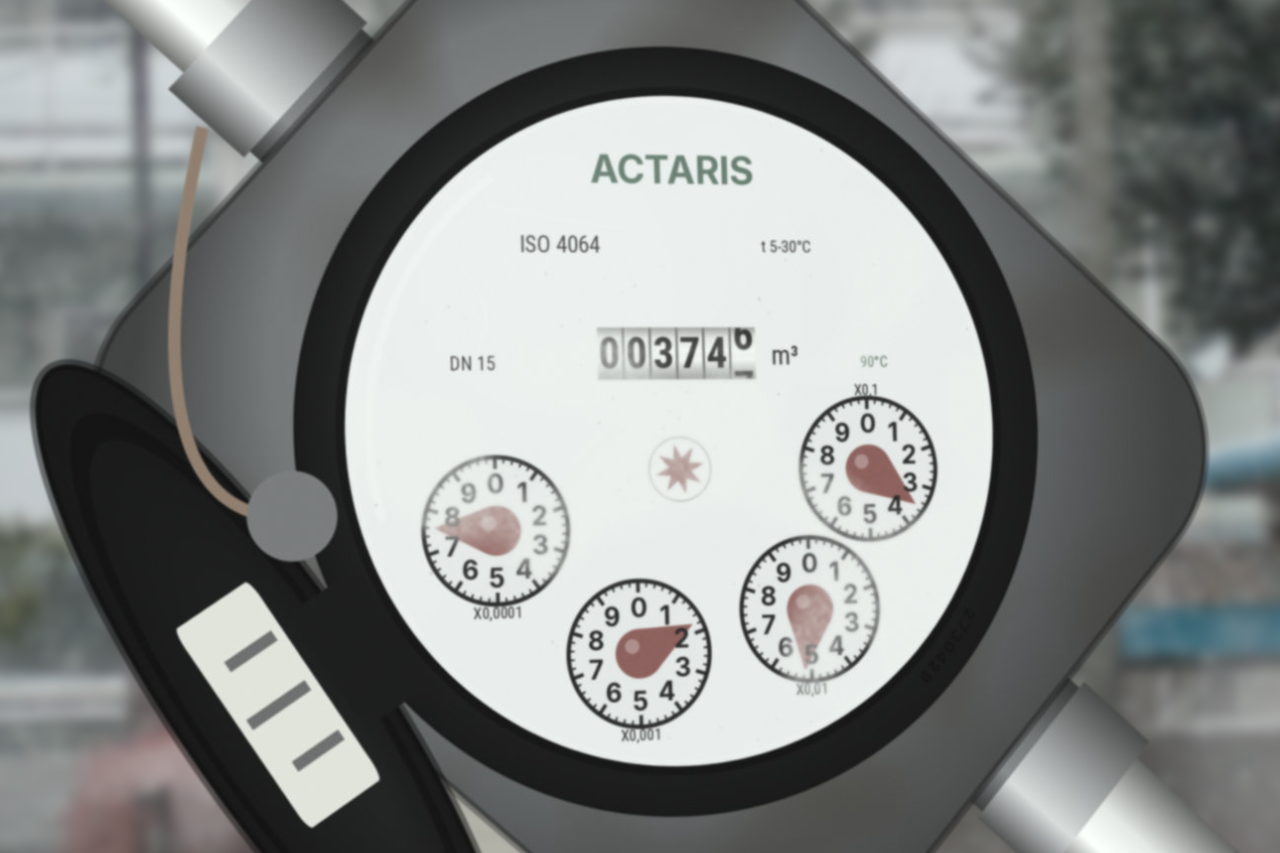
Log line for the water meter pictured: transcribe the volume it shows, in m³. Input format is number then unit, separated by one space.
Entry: 3746.3517 m³
